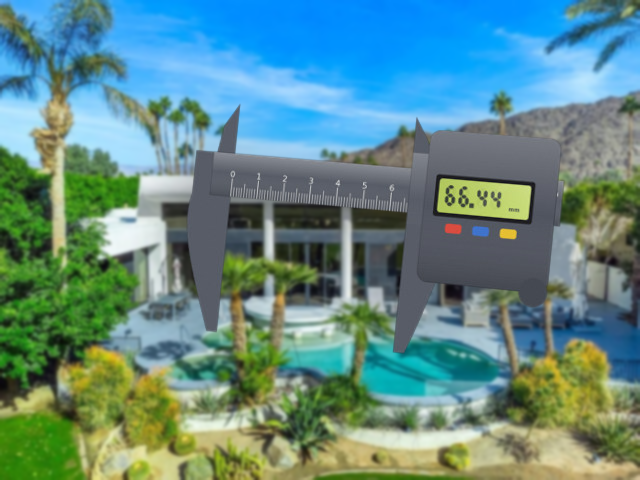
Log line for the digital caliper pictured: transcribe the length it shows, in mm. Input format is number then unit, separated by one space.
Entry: 66.44 mm
